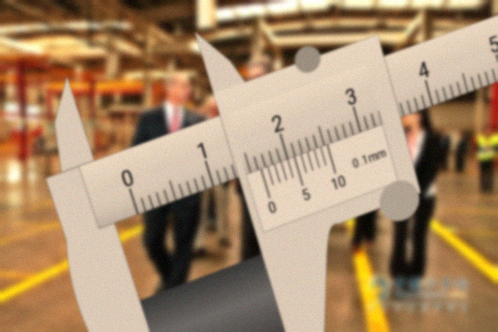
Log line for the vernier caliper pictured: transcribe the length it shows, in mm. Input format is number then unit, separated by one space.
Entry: 16.4 mm
